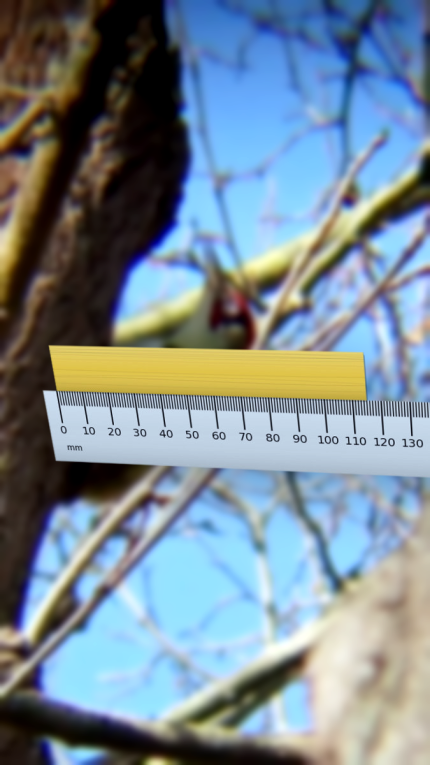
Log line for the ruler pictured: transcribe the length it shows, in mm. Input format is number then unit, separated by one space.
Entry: 115 mm
